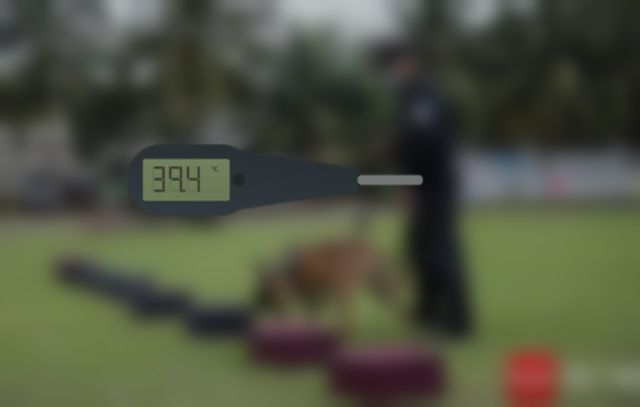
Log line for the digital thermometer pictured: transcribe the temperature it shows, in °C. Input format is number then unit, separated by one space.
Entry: 39.4 °C
